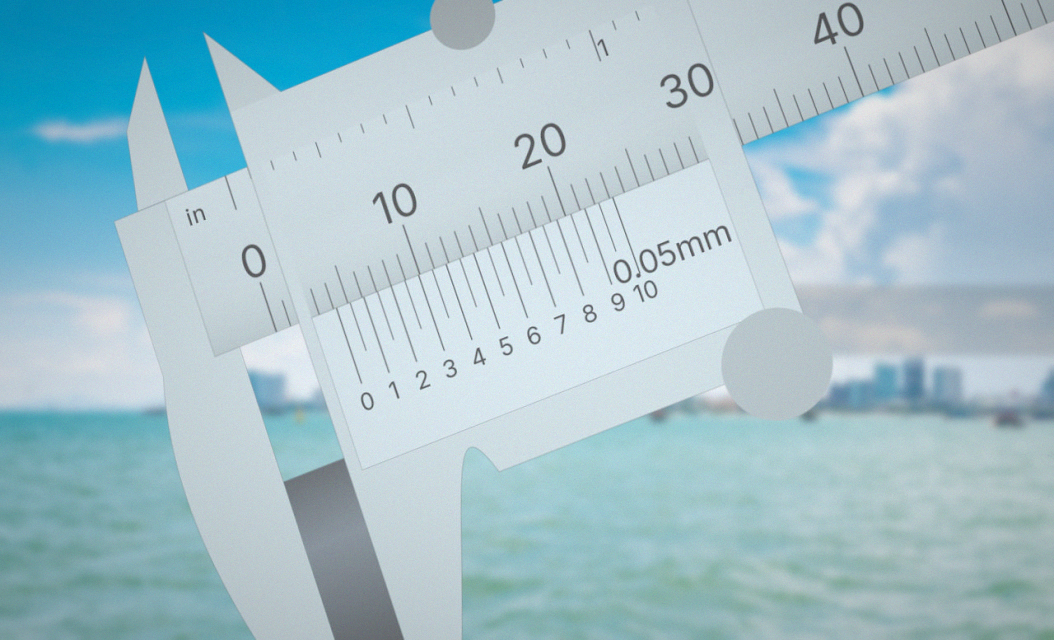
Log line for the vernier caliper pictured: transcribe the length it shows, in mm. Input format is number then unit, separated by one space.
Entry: 4.2 mm
